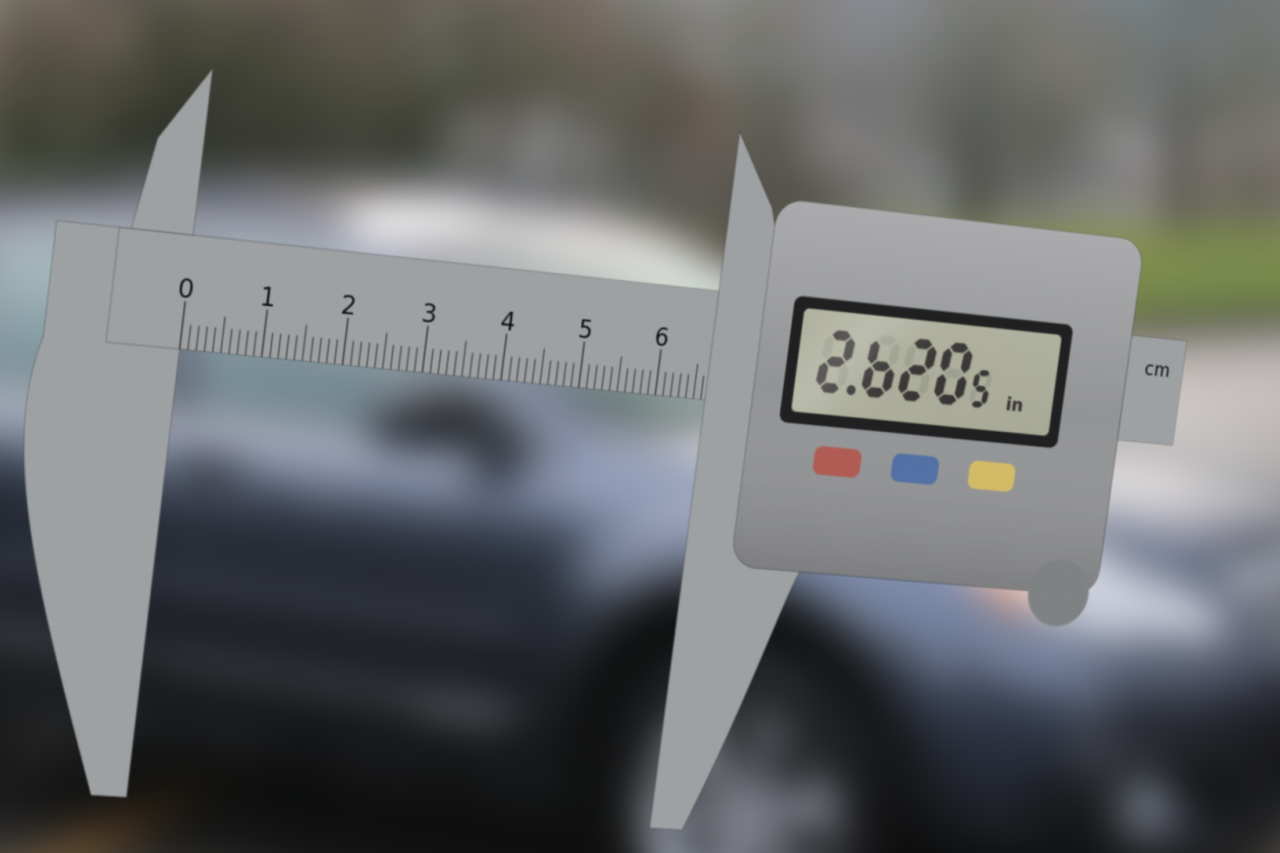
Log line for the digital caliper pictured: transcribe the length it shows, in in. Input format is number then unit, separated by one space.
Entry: 2.6205 in
